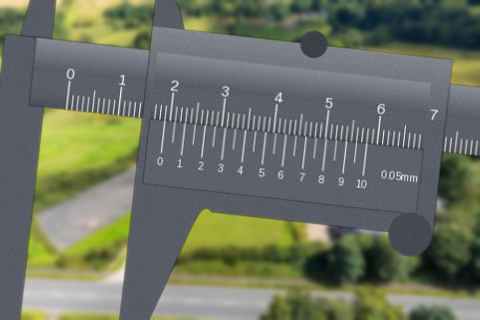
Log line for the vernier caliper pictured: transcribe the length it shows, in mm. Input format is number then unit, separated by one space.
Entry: 19.0 mm
